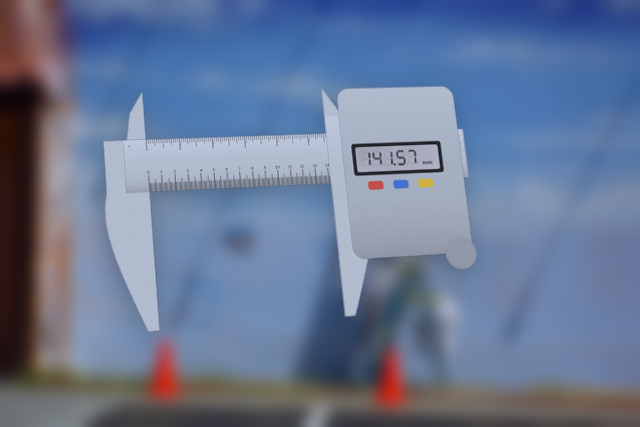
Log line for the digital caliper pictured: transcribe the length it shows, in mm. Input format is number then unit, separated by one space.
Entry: 141.57 mm
